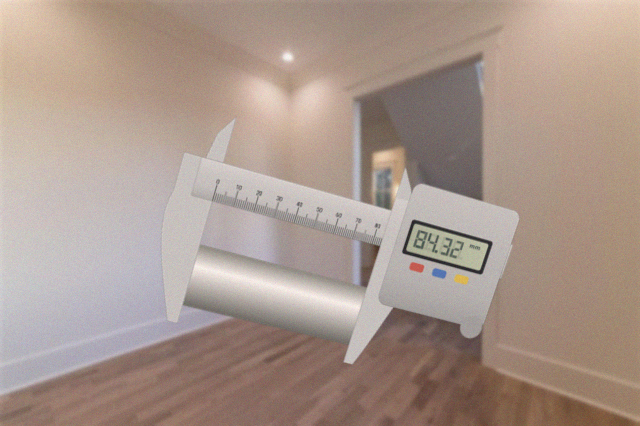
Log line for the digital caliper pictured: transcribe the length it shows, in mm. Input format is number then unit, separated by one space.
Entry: 84.32 mm
